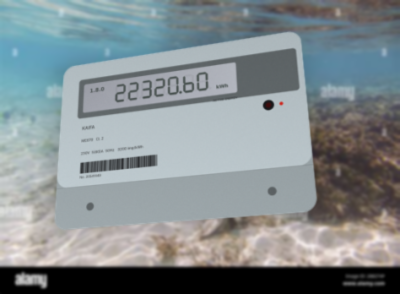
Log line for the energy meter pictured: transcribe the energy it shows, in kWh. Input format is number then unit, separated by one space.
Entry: 22320.60 kWh
